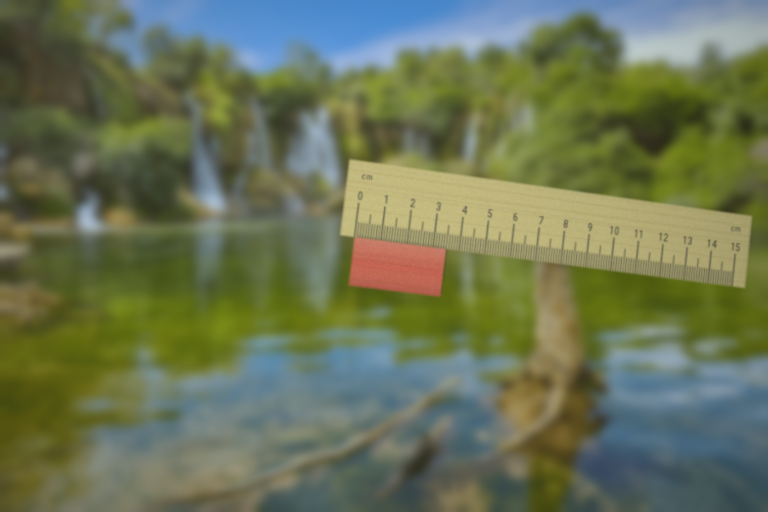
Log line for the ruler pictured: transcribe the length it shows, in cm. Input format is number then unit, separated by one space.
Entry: 3.5 cm
